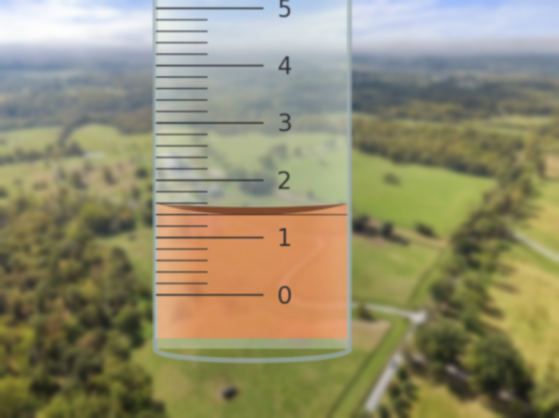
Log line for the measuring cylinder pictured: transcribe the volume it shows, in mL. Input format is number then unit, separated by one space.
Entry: 1.4 mL
